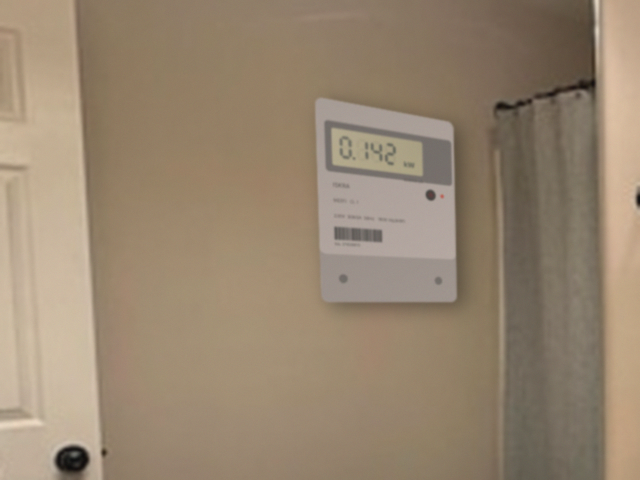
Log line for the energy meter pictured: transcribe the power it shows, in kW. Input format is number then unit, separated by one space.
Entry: 0.142 kW
